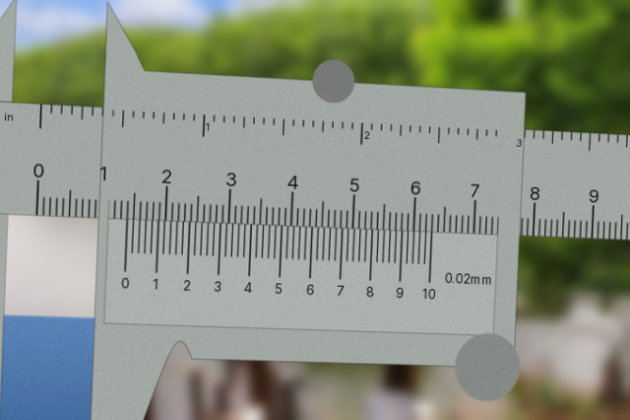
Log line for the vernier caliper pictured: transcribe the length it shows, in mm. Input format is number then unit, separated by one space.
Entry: 14.0 mm
